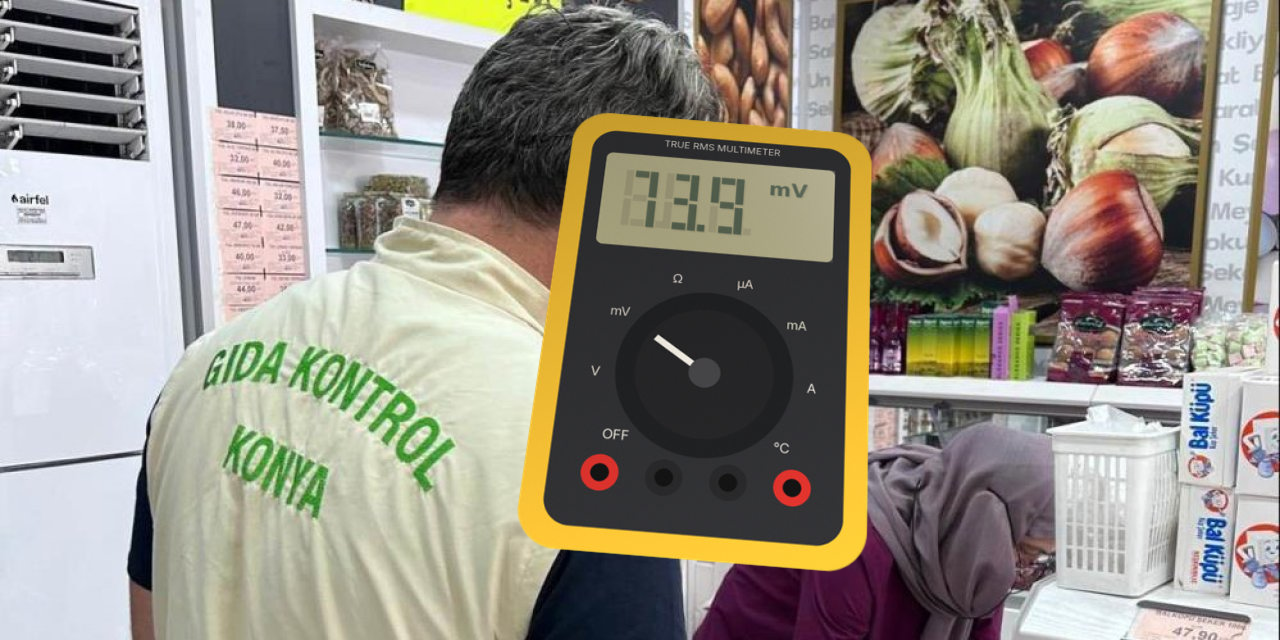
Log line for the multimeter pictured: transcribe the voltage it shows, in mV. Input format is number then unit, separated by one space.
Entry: 73.9 mV
